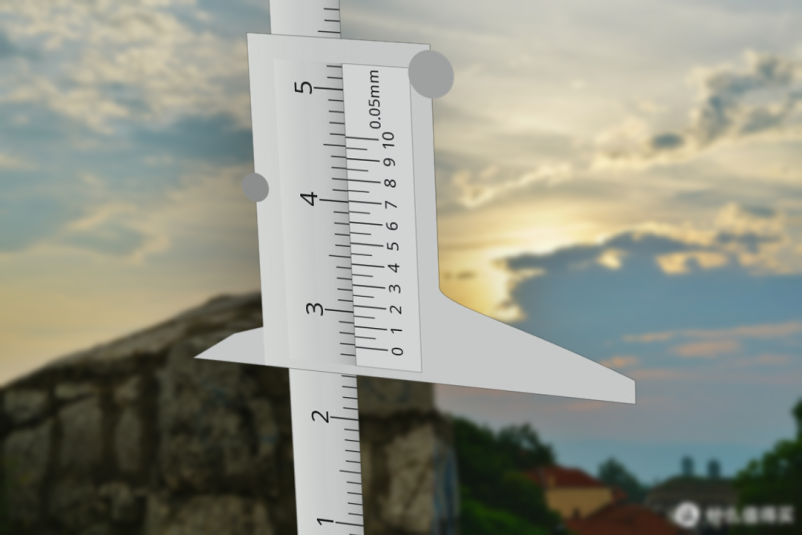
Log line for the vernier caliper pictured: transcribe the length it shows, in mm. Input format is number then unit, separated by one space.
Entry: 26.8 mm
